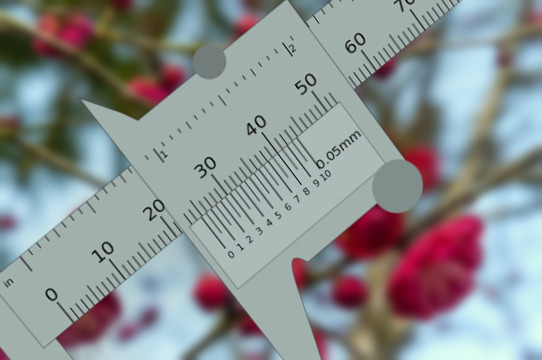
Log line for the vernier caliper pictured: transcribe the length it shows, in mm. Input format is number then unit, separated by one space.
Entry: 24.8 mm
